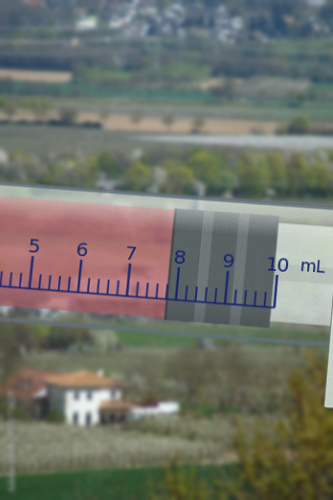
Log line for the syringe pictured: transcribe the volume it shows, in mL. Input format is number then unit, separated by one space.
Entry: 7.8 mL
